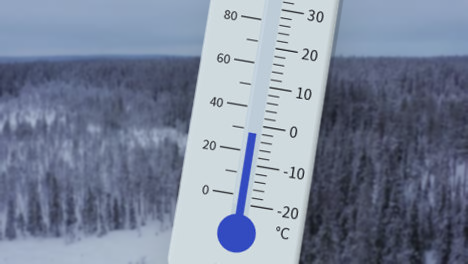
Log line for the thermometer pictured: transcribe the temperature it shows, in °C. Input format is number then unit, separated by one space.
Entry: -2 °C
